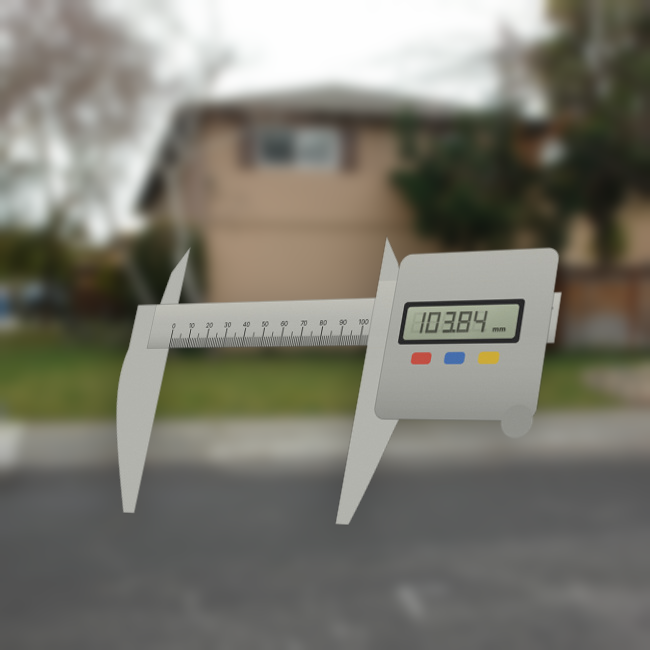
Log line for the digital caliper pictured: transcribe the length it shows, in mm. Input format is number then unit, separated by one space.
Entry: 103.84 mm
